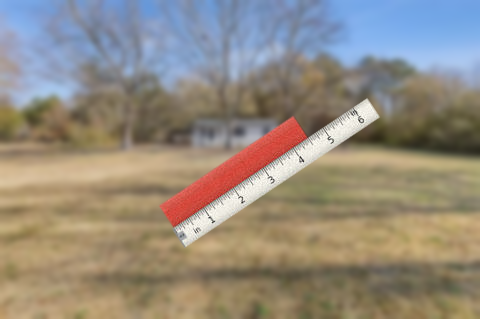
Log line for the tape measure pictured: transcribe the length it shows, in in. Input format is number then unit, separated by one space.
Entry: 4.5 in
